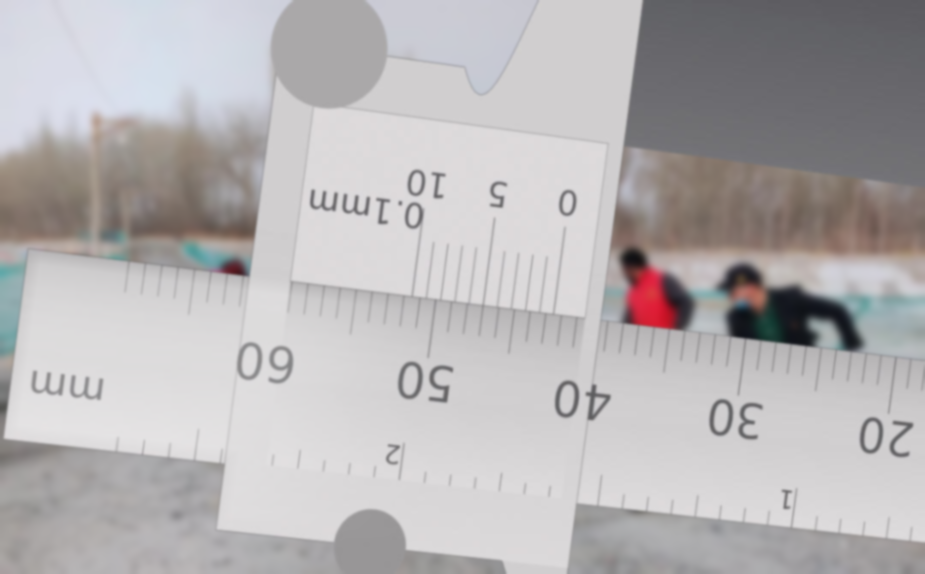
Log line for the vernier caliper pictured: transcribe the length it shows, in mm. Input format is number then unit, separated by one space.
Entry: 42.5 mm
